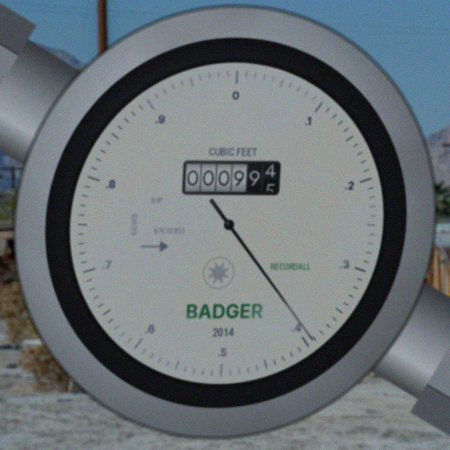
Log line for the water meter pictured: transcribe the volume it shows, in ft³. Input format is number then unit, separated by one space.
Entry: 994.39 ft³
